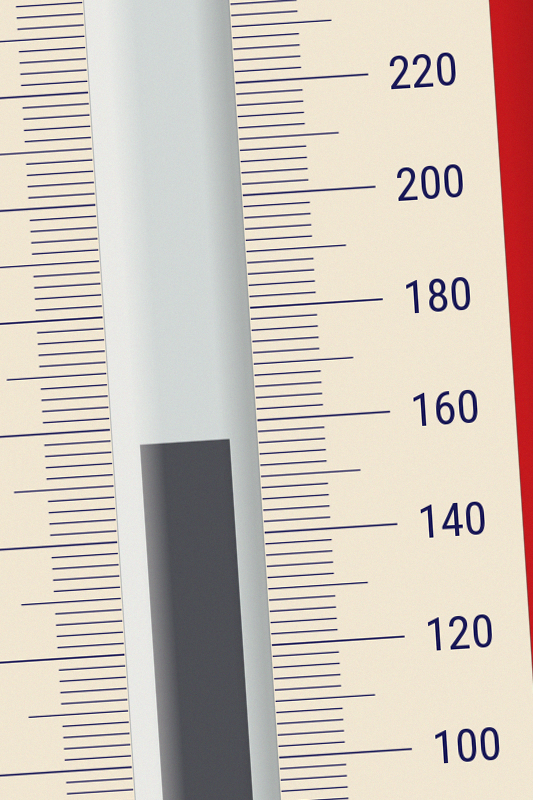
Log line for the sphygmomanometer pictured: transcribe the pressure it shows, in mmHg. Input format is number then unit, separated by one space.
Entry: 157 mmHg
